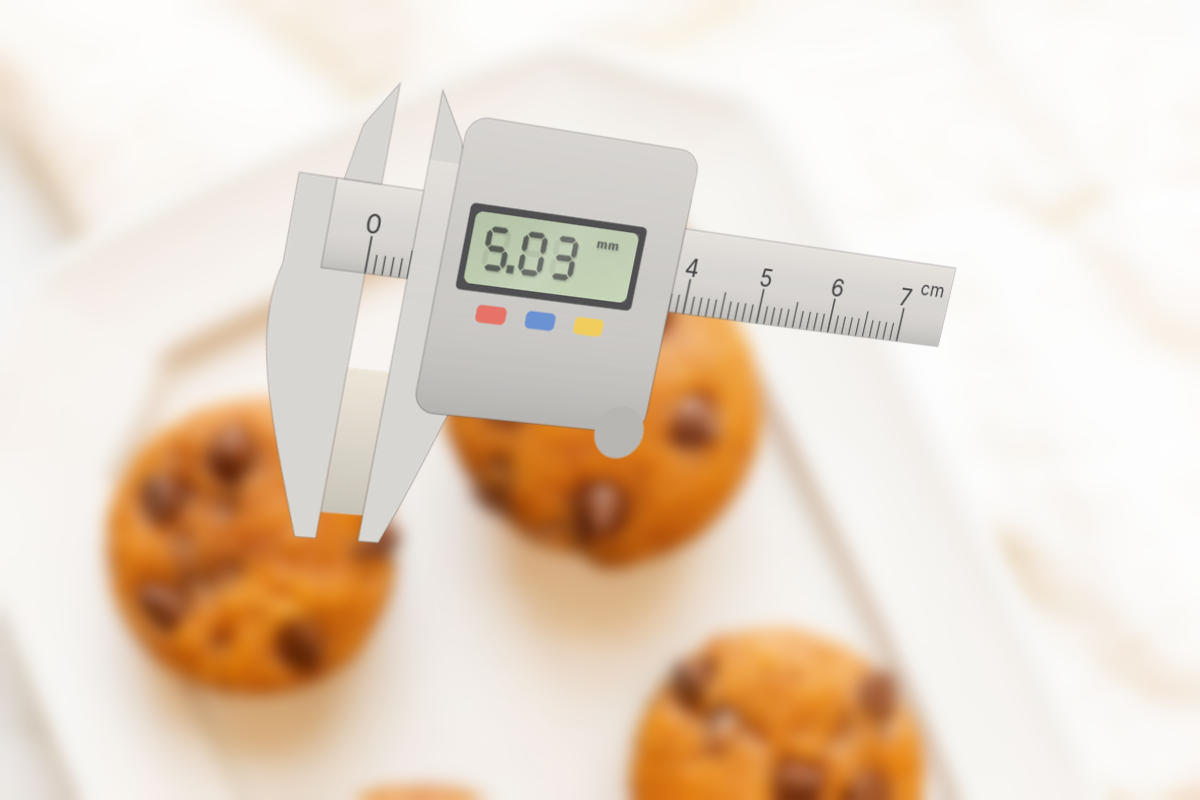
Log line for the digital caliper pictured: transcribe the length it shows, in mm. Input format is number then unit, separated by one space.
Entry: 5.03 mm
